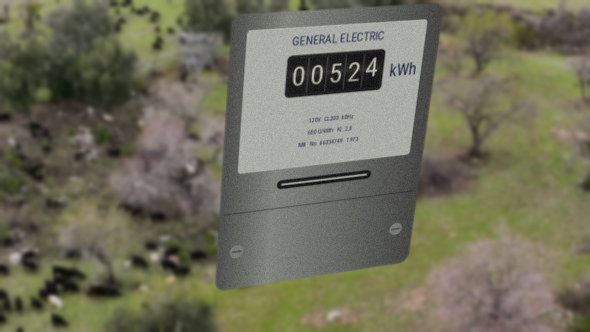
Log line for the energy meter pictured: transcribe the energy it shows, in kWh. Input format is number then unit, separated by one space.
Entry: 524 kWh
